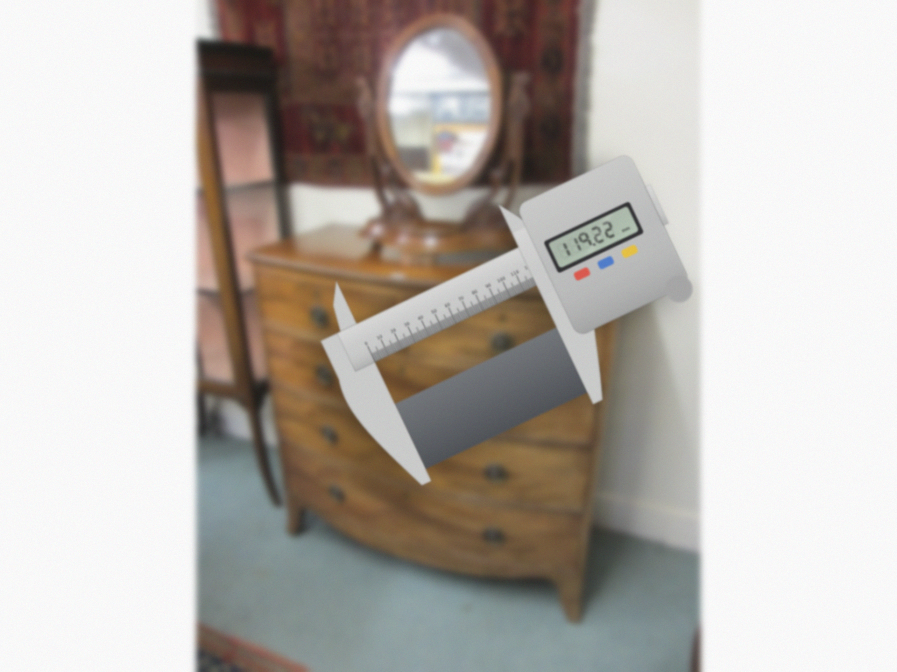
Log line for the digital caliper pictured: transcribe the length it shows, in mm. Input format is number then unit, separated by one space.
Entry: 119.22 mm
